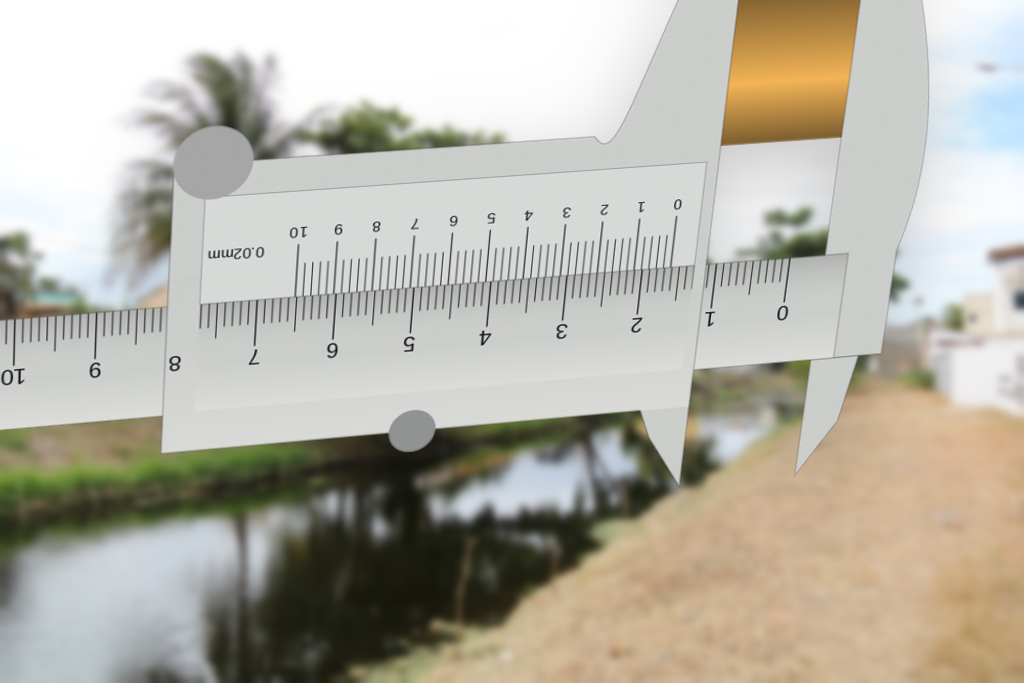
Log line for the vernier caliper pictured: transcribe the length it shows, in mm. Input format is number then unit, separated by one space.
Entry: 16.2 mm
